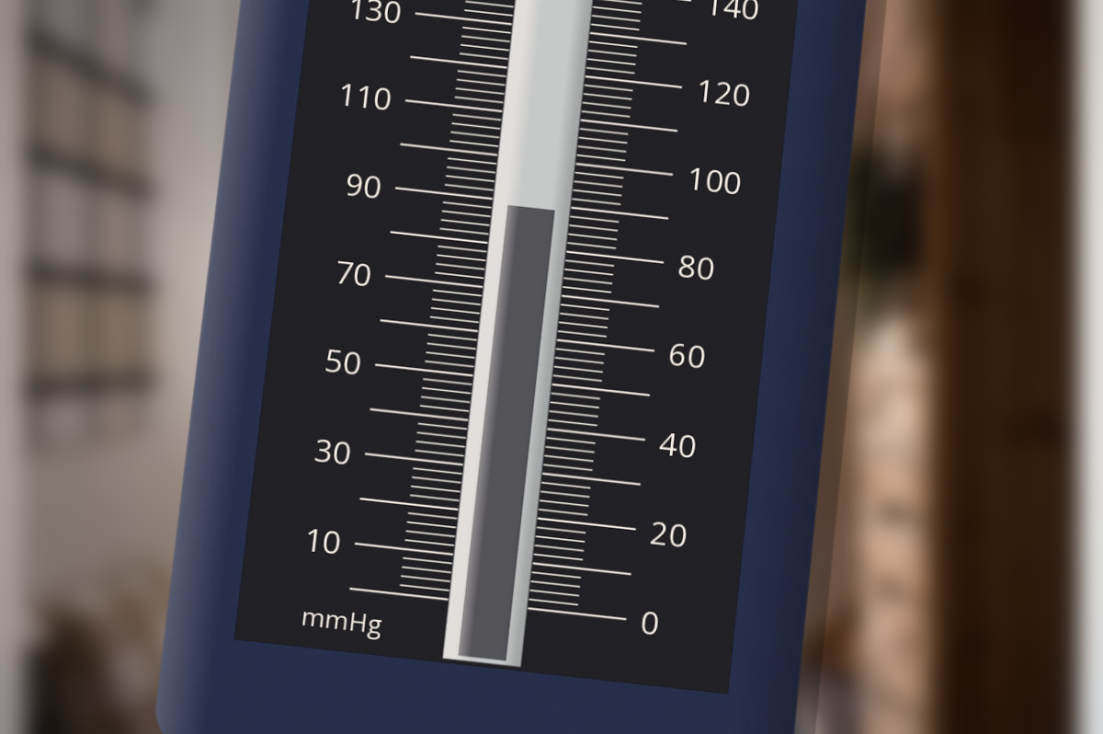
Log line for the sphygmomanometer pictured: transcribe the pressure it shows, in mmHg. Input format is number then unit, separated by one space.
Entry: 89 mmHg
